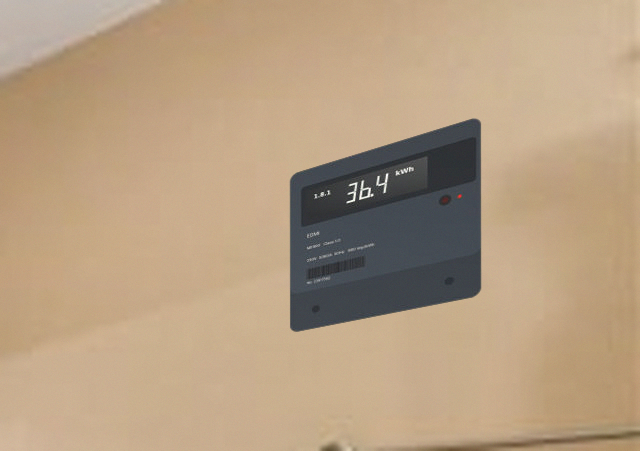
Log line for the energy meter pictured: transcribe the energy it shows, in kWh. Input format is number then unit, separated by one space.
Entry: 36.4 kWh
